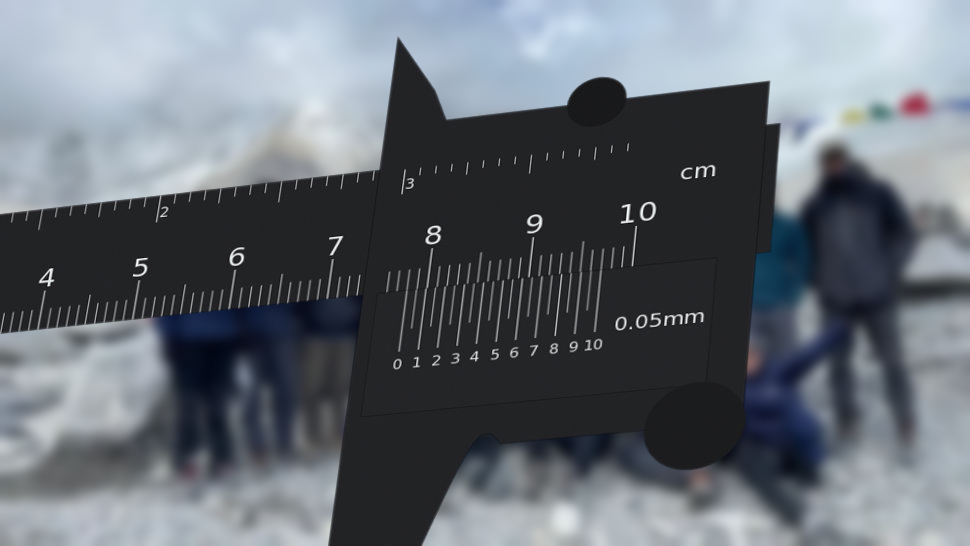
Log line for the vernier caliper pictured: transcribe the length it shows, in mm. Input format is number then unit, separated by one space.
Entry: 78.0 mm
